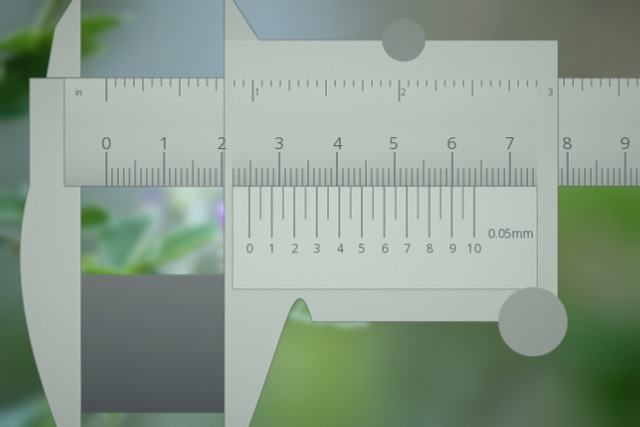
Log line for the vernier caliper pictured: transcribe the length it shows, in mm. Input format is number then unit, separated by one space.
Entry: 24.8 mm
